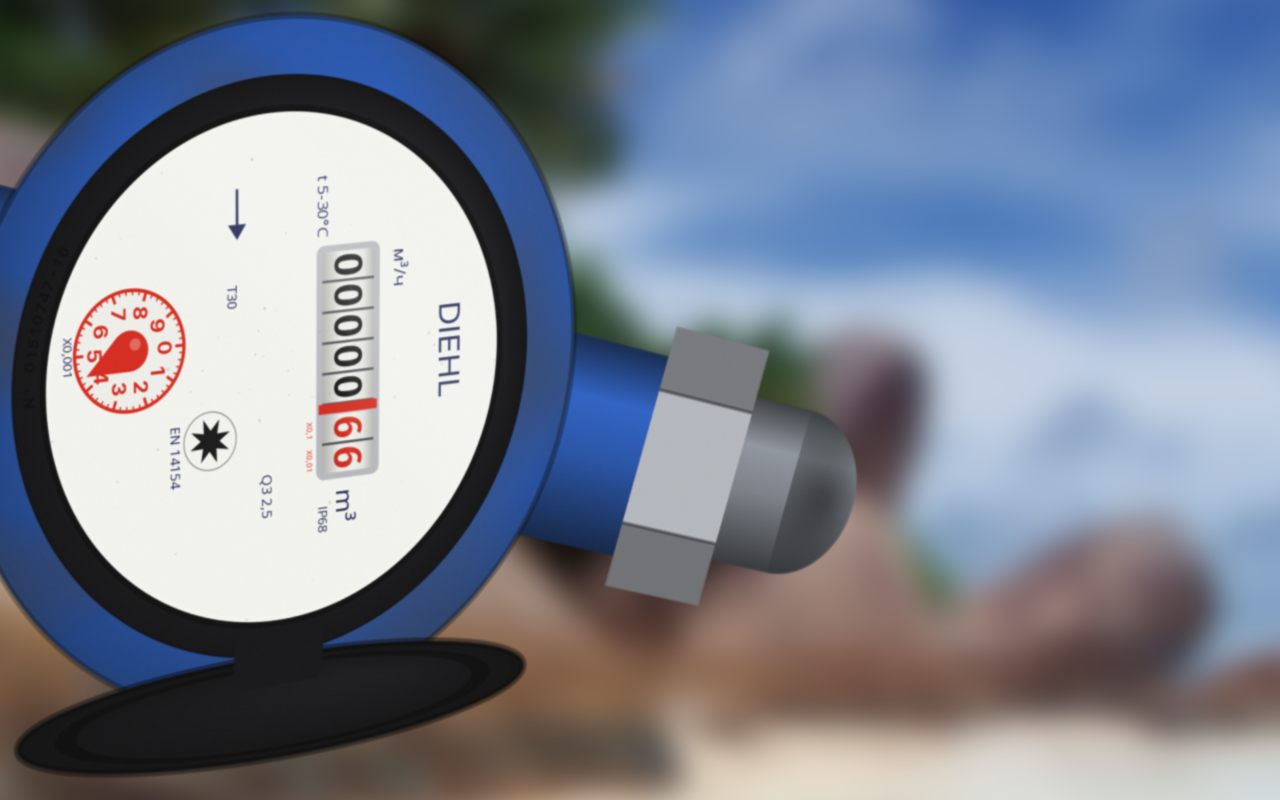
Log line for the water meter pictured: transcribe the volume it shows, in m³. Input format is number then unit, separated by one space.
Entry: 0.664 m³
